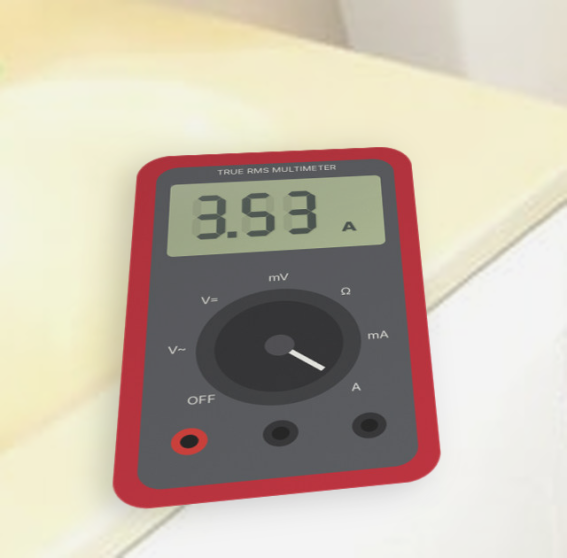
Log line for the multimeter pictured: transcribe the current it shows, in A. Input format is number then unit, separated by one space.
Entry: 3.53 A
